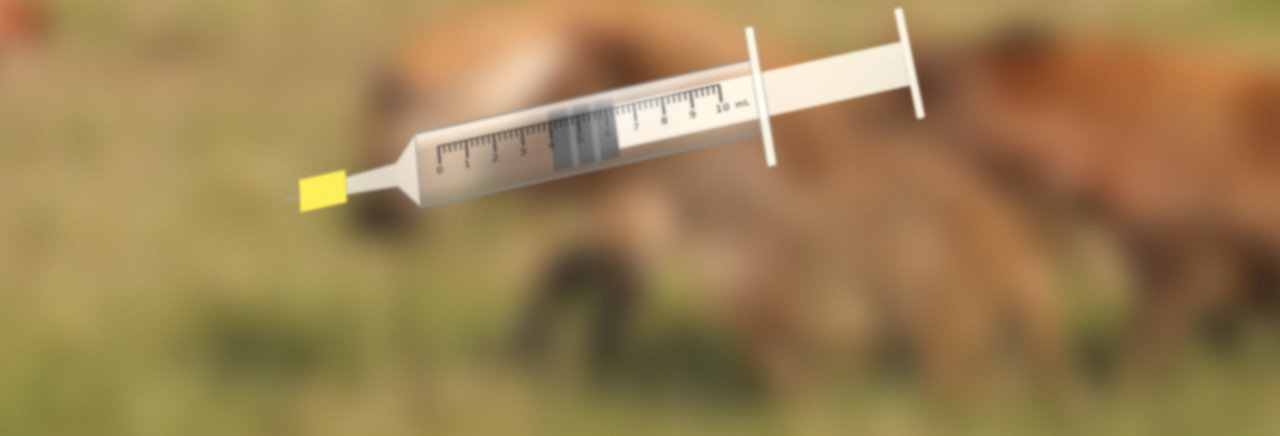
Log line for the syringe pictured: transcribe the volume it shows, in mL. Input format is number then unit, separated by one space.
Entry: 4 mL
